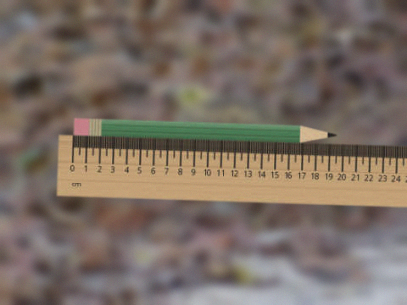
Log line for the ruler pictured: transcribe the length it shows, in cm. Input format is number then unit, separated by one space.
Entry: 19.5 cm
